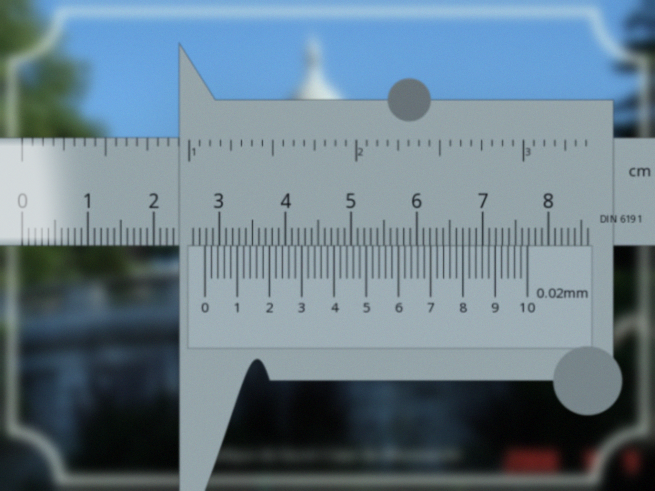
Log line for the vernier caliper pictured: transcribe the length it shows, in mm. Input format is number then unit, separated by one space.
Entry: 27.8 mm
